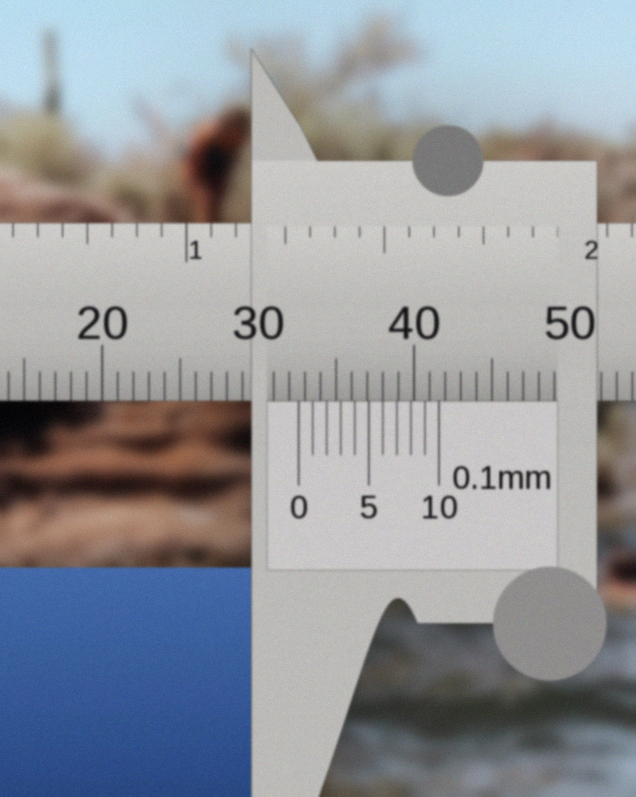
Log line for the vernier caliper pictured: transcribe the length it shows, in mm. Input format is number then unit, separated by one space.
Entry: 32.6 mm
